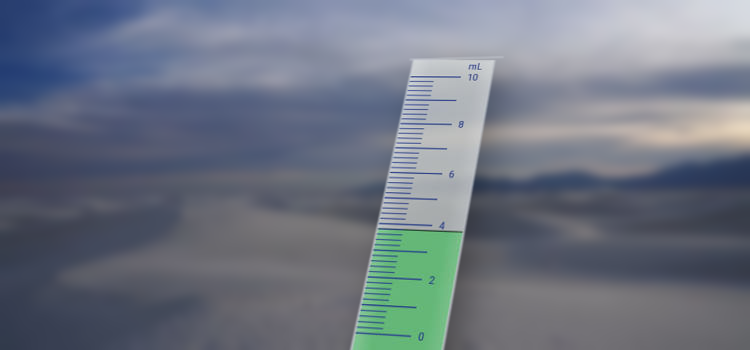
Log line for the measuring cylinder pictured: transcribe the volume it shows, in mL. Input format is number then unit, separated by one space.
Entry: 3.8 mL
